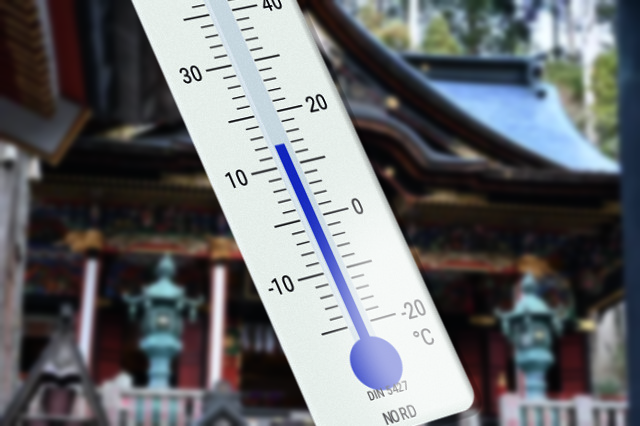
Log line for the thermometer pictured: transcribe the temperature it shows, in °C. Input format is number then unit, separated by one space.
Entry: 14 °C
